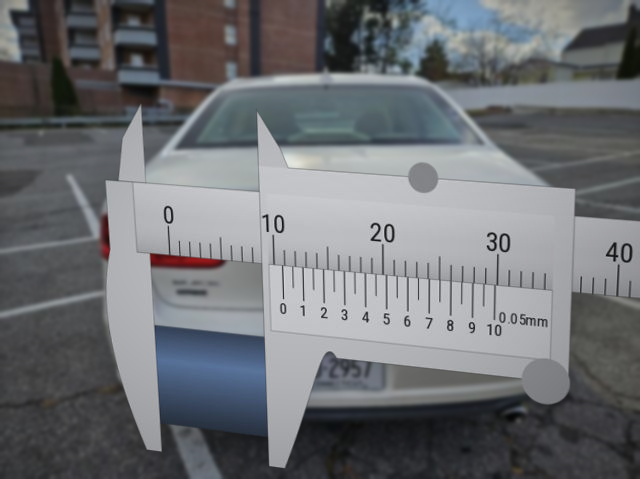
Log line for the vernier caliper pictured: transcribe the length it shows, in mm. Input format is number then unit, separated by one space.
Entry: 10.8 mm
